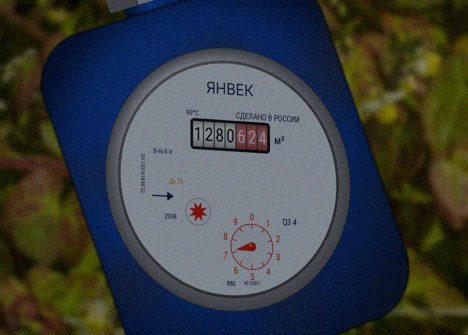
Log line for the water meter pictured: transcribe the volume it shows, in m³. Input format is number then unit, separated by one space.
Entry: 1280.6247 m³
